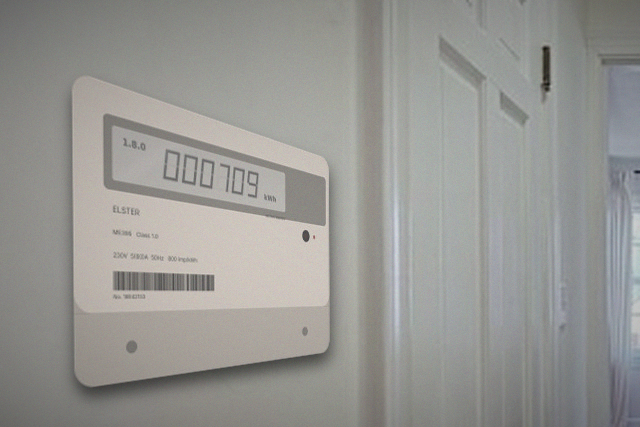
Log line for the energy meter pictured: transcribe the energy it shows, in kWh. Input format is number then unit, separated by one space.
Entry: 709 kWh
